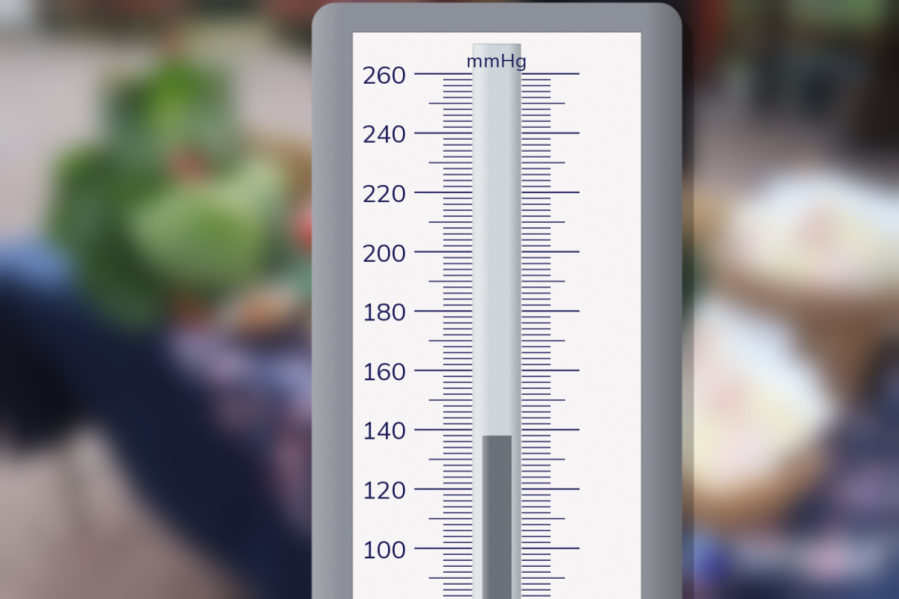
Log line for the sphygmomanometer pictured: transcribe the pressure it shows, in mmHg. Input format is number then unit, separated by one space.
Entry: 138 mmHg
